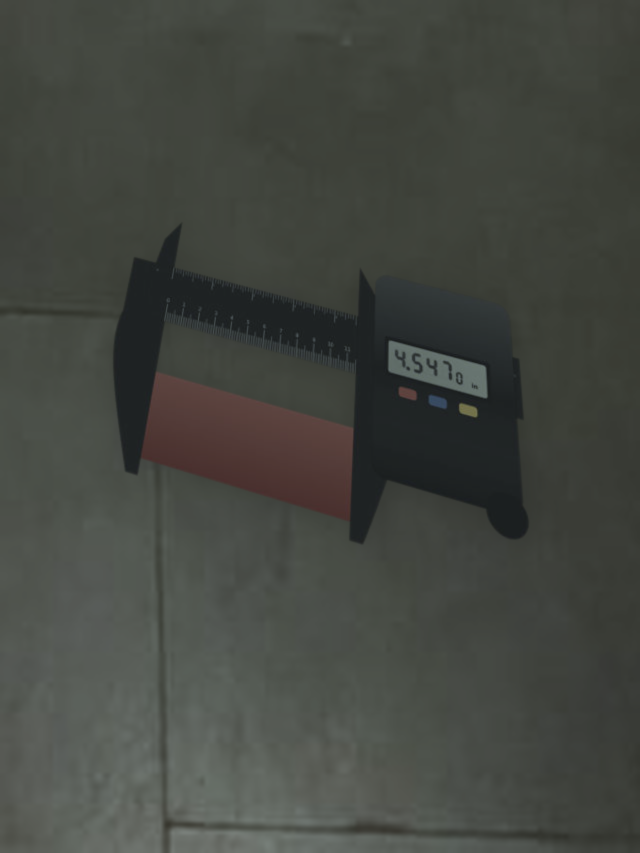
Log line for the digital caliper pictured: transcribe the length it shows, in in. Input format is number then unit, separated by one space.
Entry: 4.5470 in
